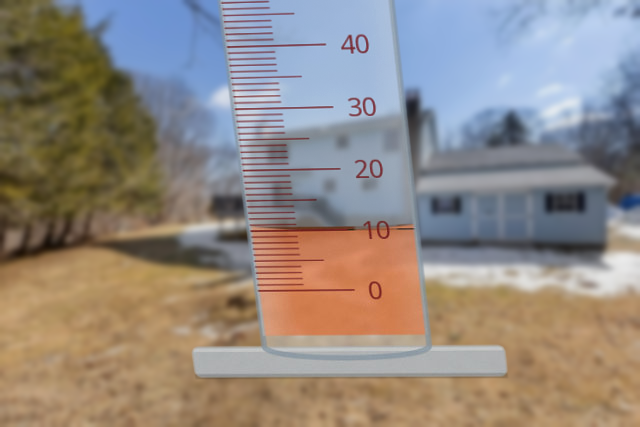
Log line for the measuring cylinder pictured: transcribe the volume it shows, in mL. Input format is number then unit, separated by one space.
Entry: 10 mL
